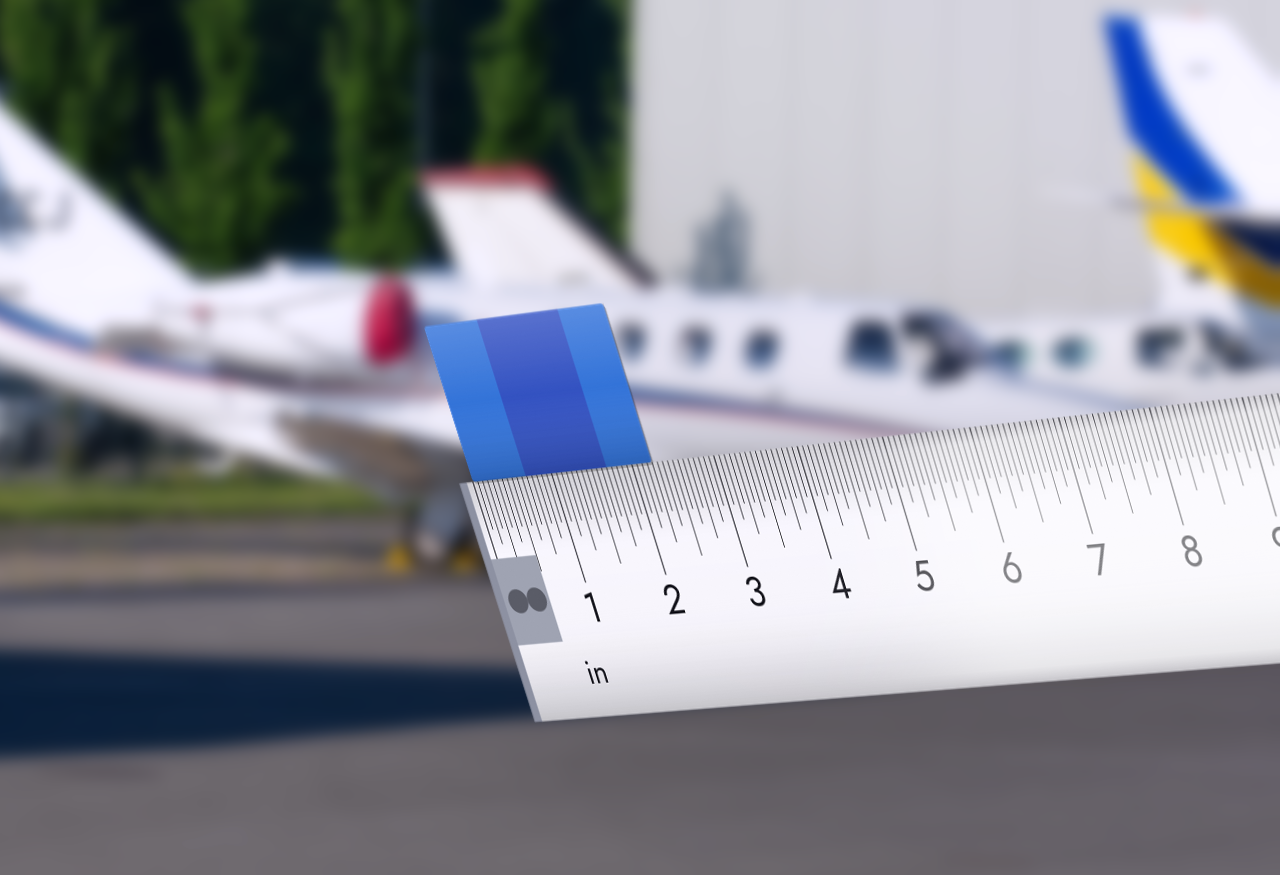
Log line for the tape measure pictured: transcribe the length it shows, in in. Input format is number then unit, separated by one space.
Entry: 2.25 in
